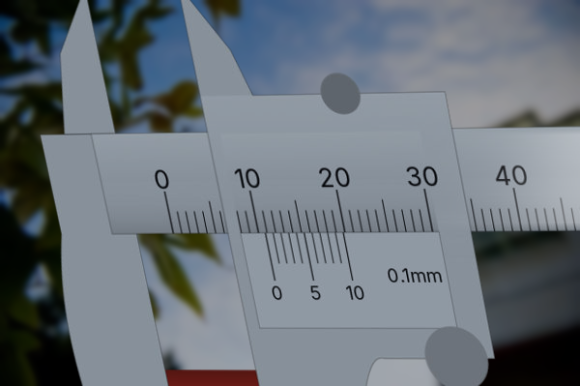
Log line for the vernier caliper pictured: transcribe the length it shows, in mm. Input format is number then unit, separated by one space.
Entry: 10.8 mm
